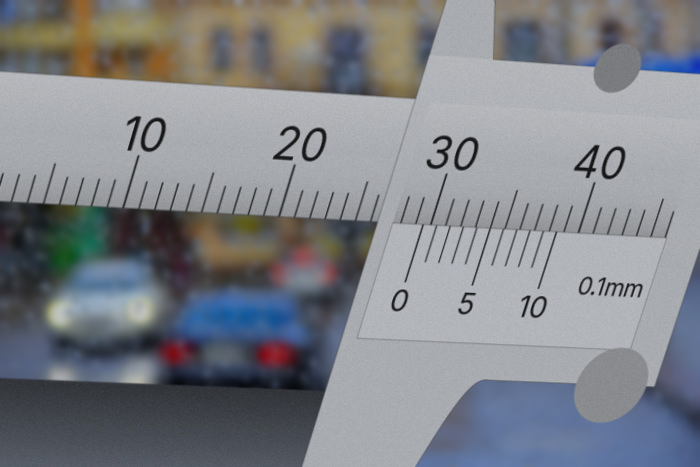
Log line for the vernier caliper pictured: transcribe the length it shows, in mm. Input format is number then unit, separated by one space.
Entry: 29.5 mm
